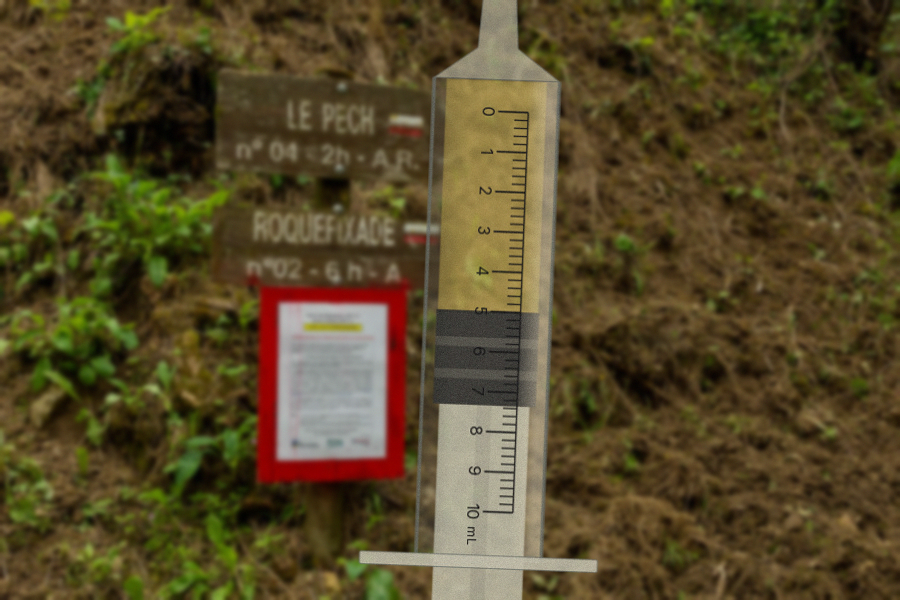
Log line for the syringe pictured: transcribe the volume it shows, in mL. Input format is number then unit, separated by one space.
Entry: 5 mL
